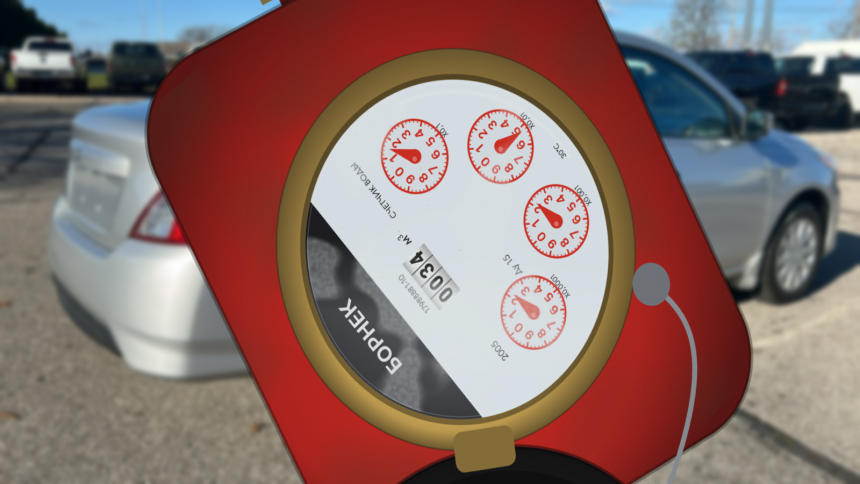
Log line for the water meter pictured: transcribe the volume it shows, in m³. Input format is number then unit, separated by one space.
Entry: 34.1522 m³
